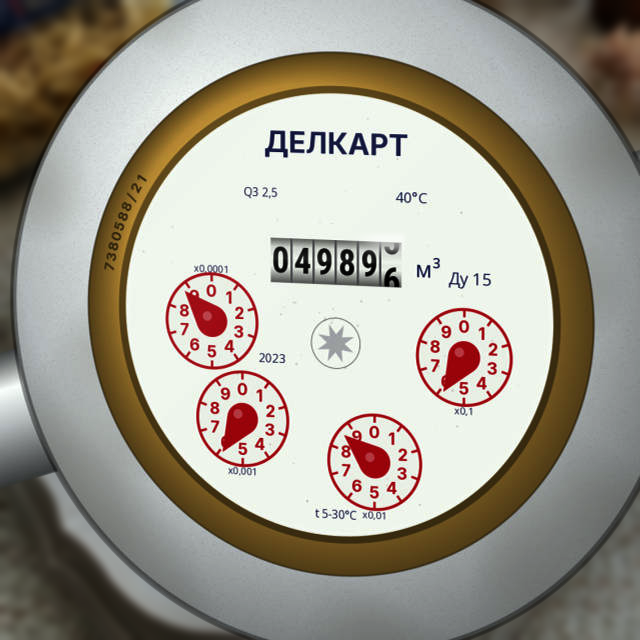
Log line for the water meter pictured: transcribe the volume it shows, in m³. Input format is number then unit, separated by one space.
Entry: 49895.5858 m³
